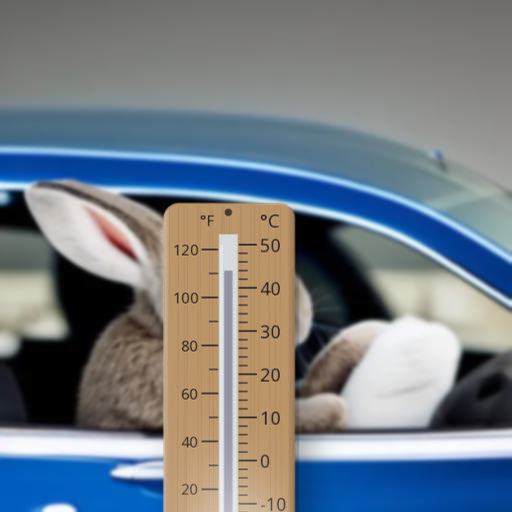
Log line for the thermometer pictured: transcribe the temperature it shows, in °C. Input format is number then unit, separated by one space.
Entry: 44 °C
